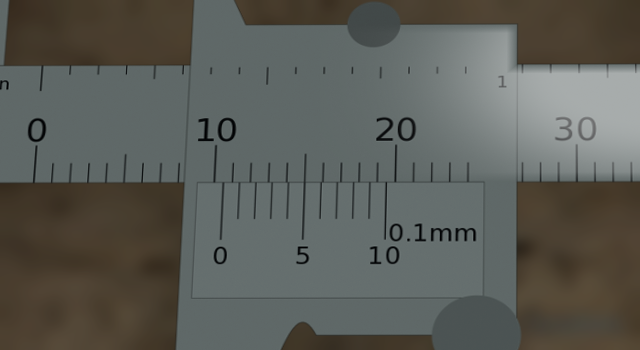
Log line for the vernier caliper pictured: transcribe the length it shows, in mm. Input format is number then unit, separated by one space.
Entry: 10.5 mm
